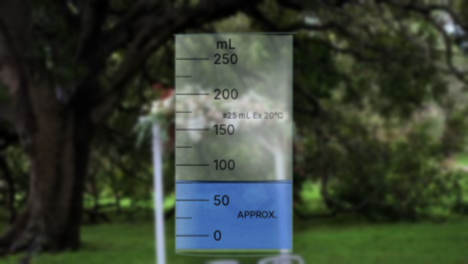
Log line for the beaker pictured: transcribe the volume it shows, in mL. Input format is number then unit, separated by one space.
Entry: 75 mL
